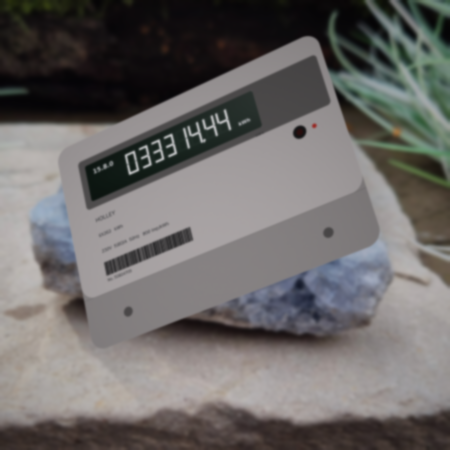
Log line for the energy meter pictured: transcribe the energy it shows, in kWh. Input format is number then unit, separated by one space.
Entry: 33314.44 kWh
